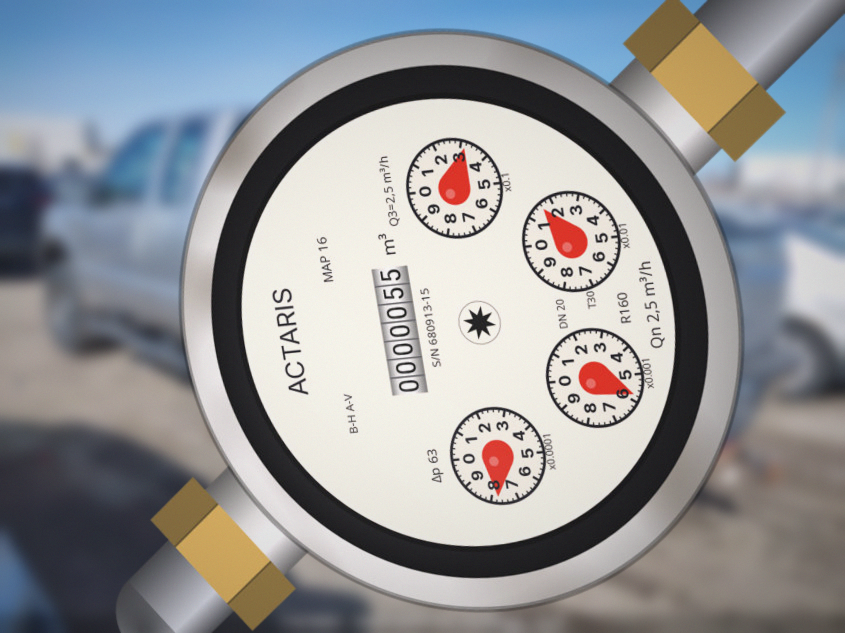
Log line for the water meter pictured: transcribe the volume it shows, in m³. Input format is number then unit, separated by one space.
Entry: 55.3157 m³
